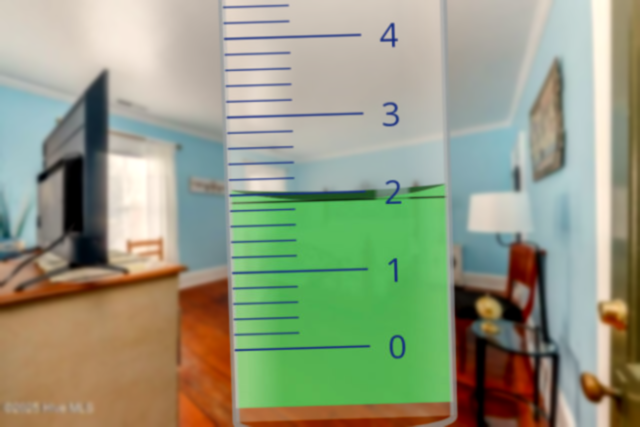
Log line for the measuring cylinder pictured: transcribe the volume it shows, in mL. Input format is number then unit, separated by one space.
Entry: 1.9 mL
